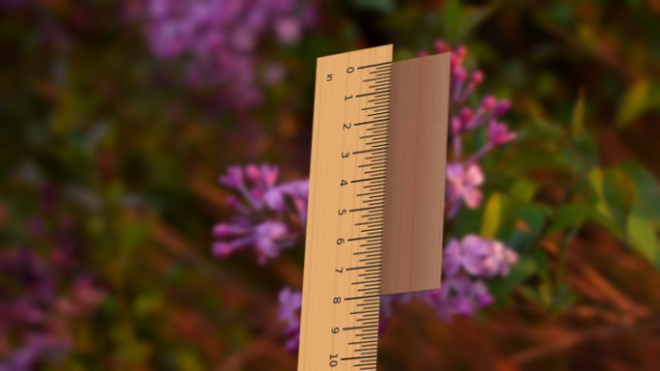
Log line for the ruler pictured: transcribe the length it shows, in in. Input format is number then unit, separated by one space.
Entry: 8 in
